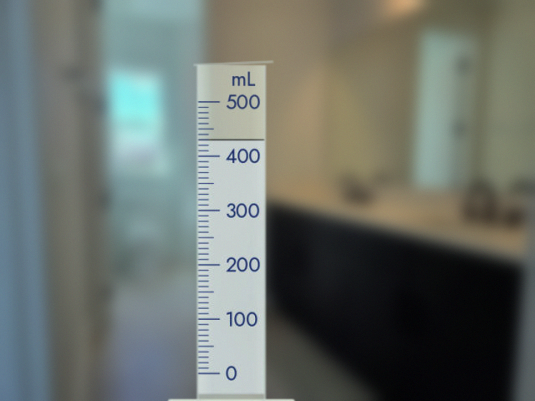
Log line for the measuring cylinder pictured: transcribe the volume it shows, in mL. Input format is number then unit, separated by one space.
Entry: 430 mL
